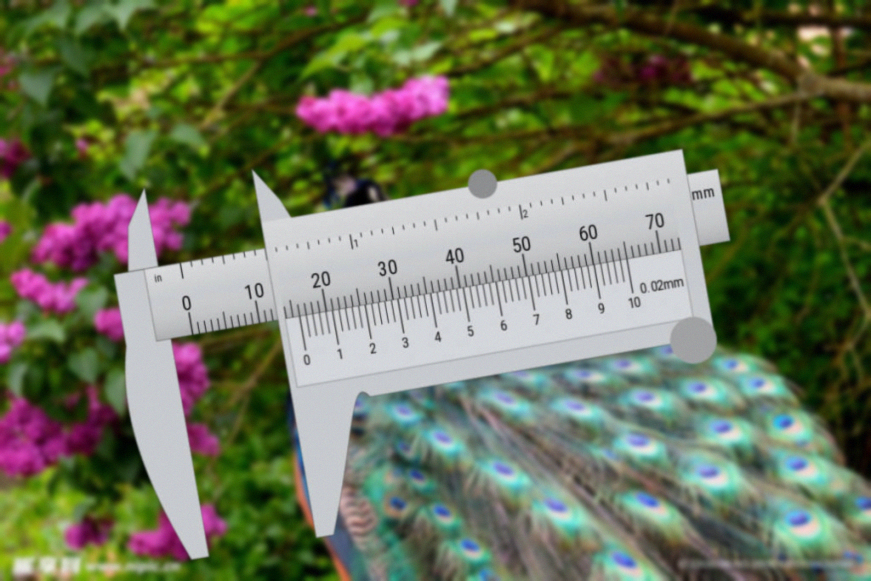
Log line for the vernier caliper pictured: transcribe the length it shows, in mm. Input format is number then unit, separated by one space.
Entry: 16.0 mm
